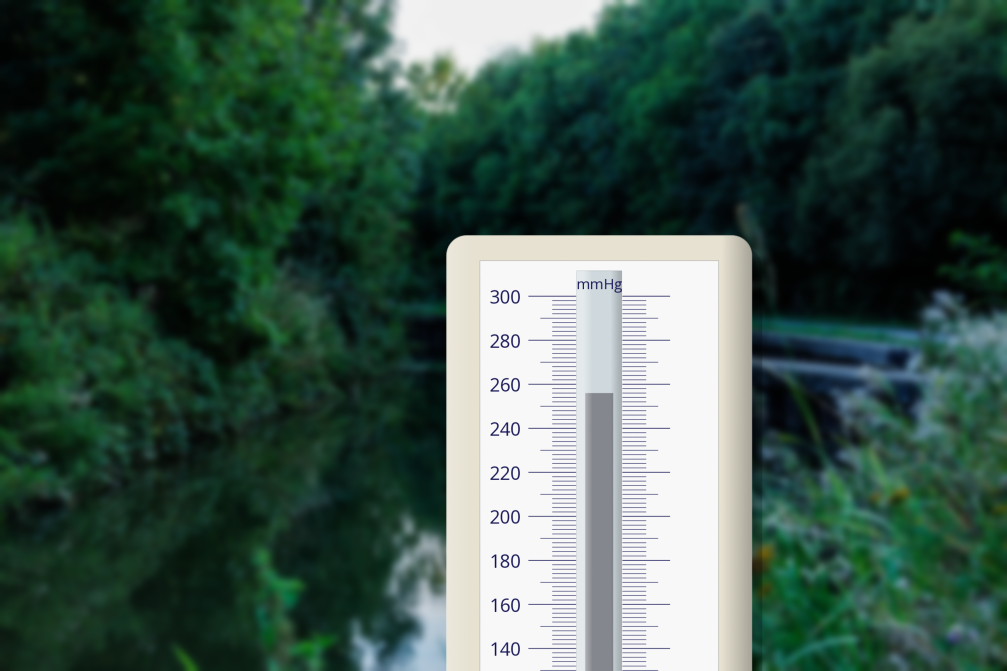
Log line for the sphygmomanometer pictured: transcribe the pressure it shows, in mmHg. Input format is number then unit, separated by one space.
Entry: 256 mmHg
